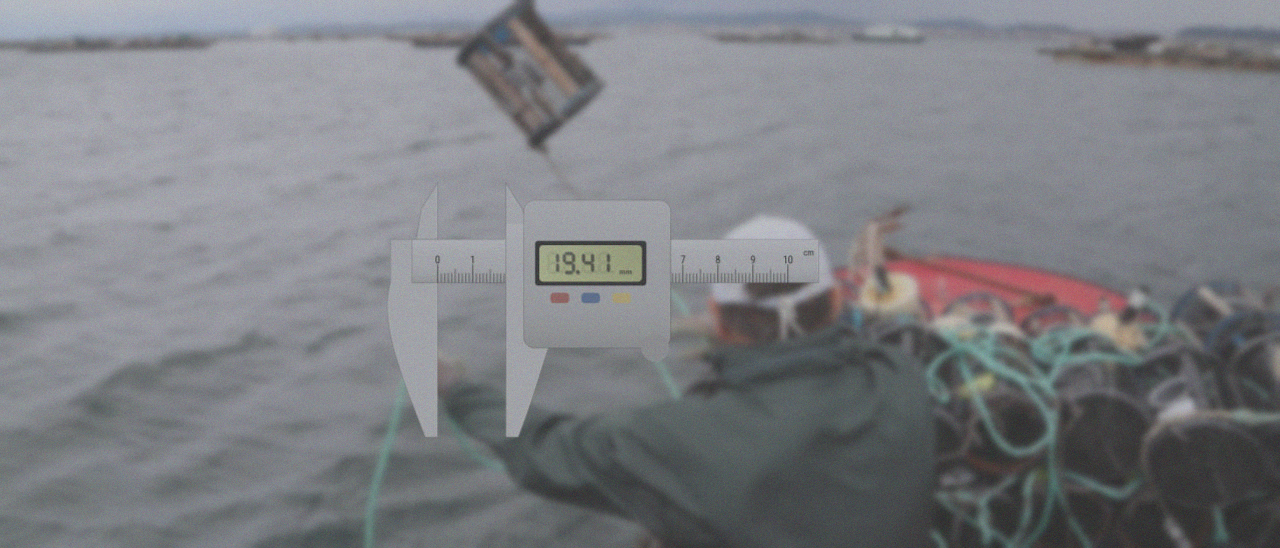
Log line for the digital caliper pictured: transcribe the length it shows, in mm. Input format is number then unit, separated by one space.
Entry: 19.41 mm
